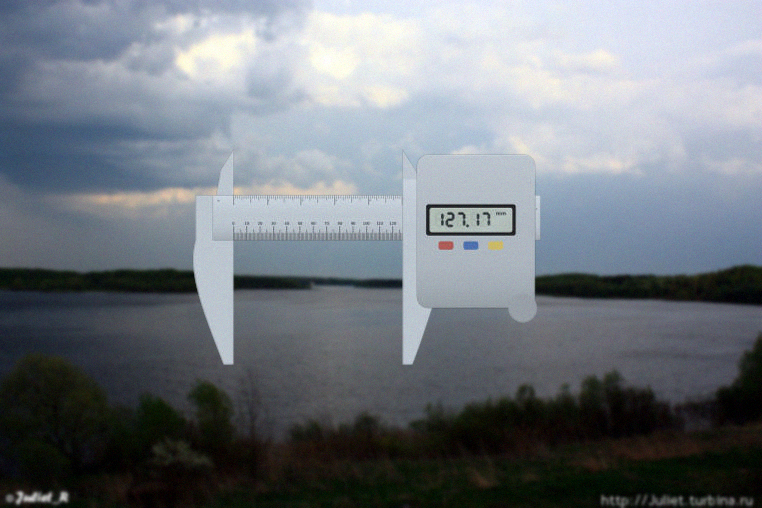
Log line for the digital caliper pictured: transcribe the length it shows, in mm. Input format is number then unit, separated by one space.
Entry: 127.17 mm
